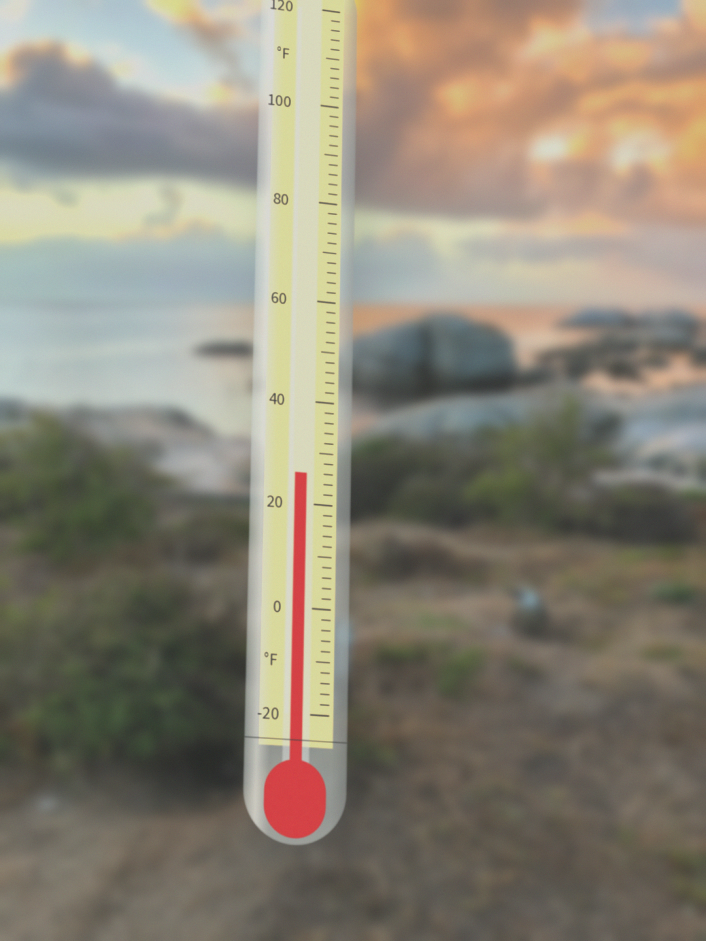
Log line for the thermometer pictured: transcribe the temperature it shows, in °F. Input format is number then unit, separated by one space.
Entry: 26 °F
